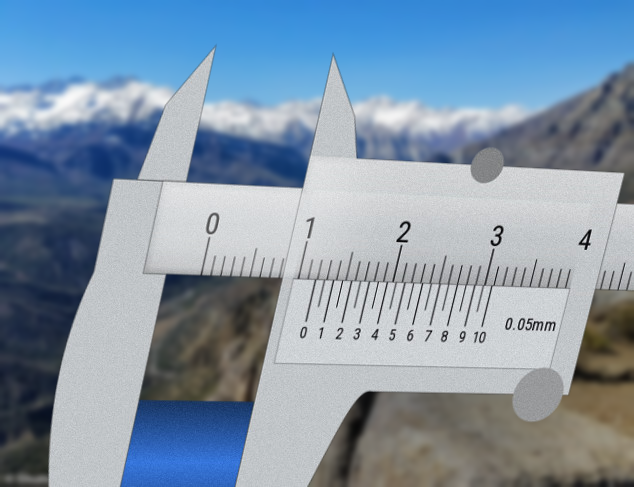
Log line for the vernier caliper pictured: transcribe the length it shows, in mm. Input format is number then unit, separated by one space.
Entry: 11.8 mm
